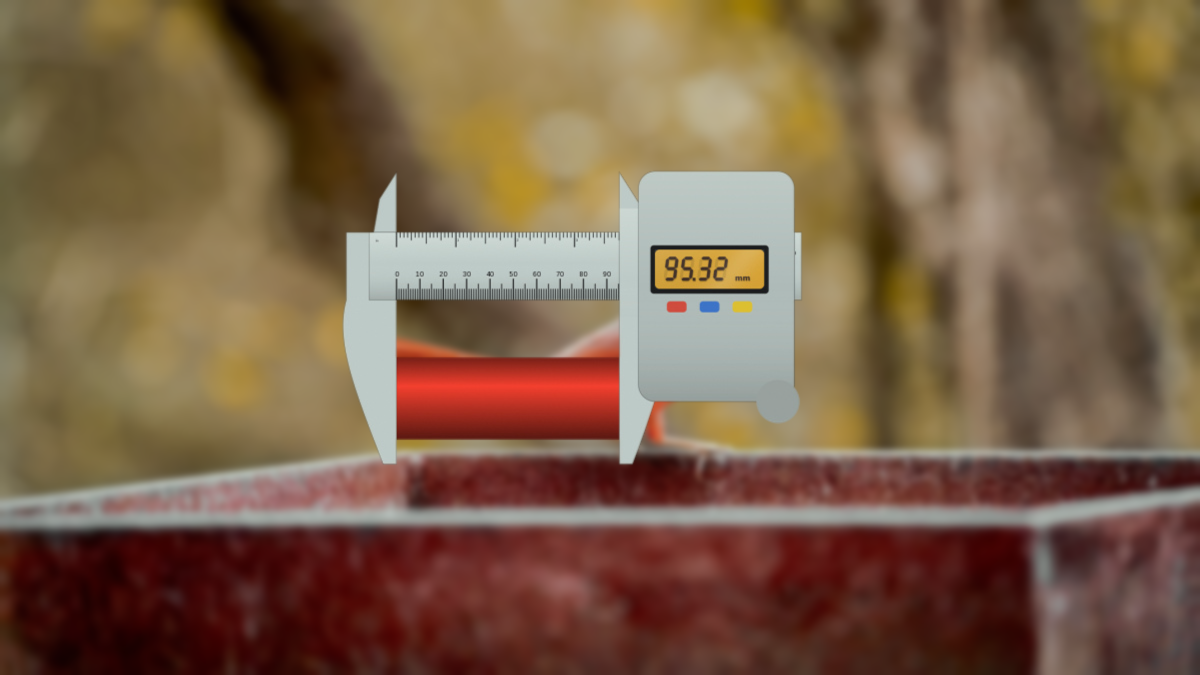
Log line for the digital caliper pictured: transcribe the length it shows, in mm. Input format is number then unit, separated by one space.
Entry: 95.32 mm
